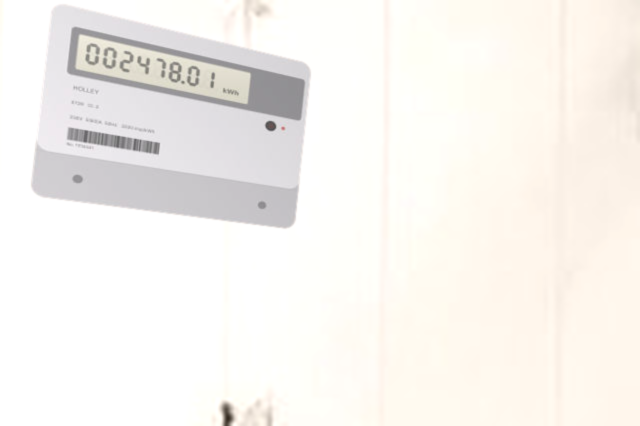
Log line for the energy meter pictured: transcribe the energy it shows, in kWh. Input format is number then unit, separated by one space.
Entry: 2478.01 kWh
